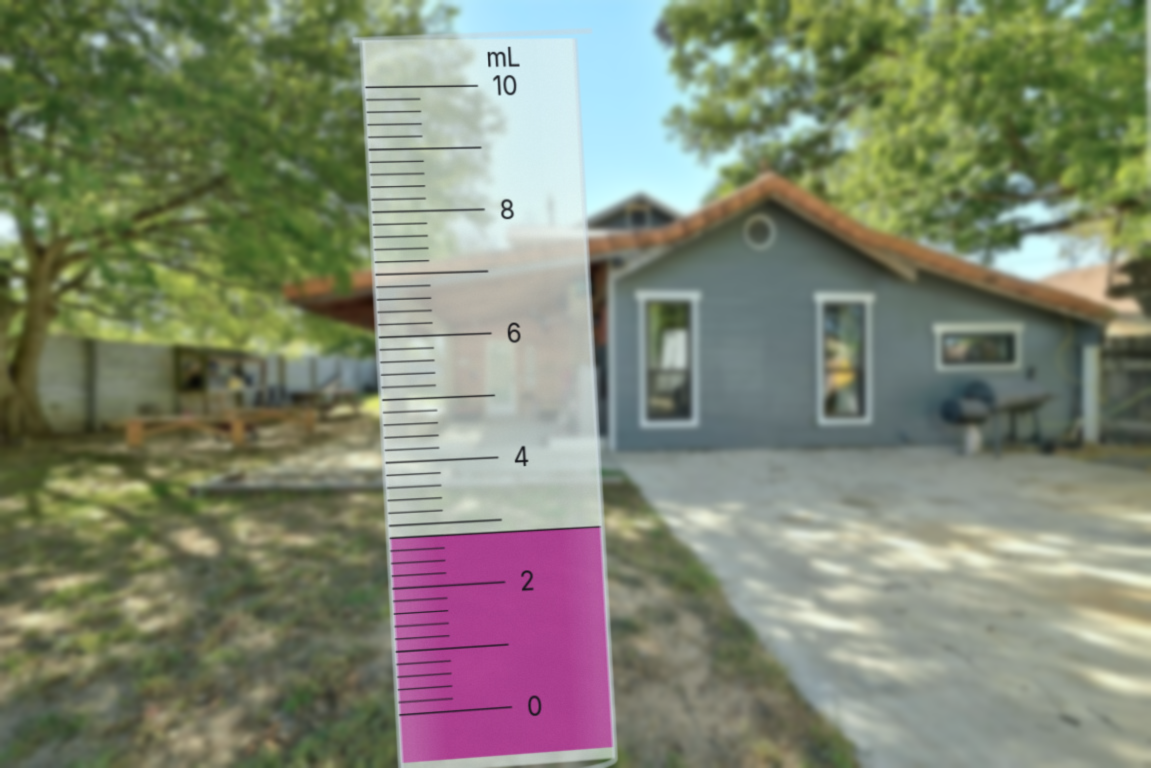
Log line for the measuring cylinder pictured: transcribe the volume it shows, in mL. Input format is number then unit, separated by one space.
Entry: 2.8 mL
